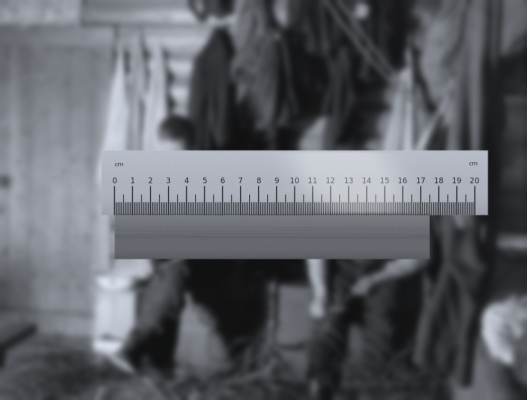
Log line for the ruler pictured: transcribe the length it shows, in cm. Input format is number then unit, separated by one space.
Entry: 17.5 cm
